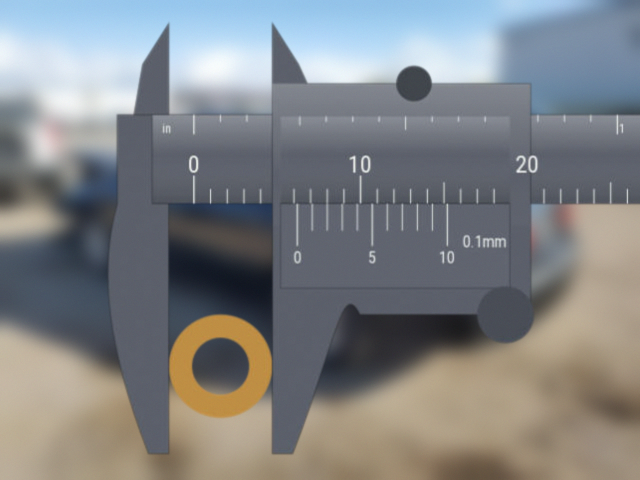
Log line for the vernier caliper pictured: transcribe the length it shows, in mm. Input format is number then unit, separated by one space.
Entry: 6.2 mm
